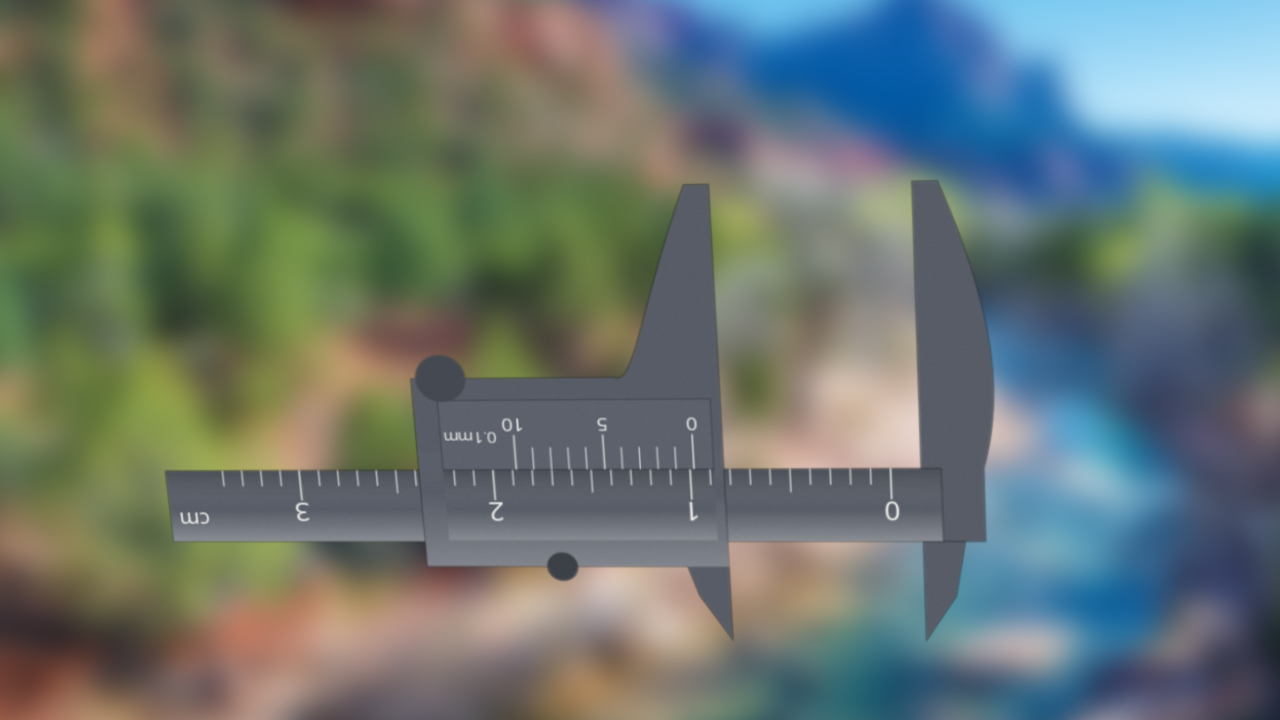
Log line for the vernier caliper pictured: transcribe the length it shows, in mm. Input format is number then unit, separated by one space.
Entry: 9.8 mm
